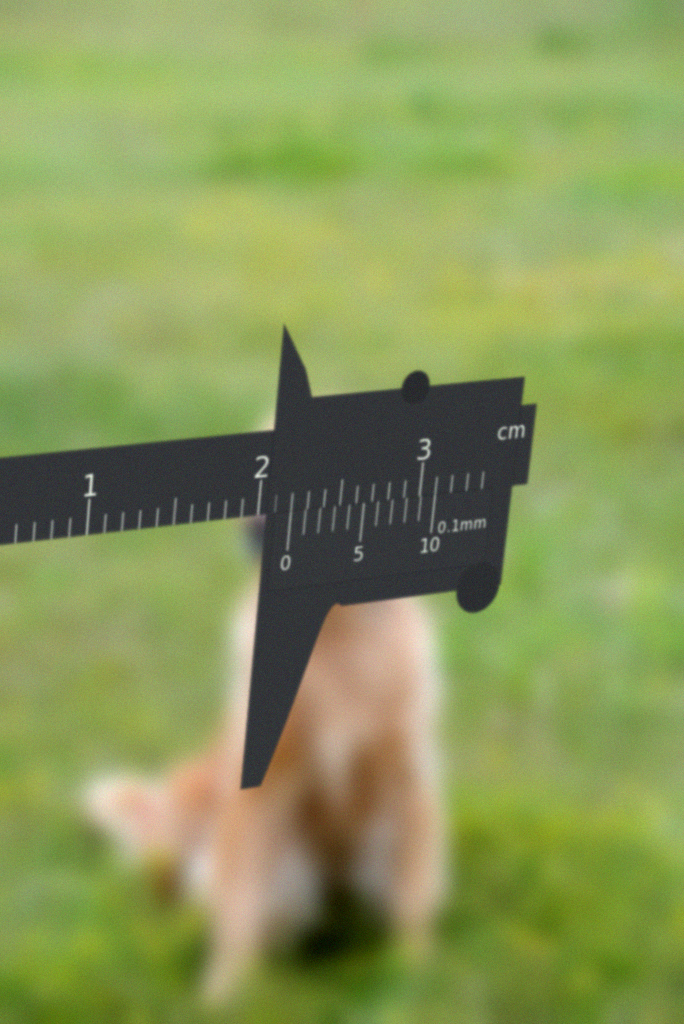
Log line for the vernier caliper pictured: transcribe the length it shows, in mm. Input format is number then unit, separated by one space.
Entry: 22.0 mm
